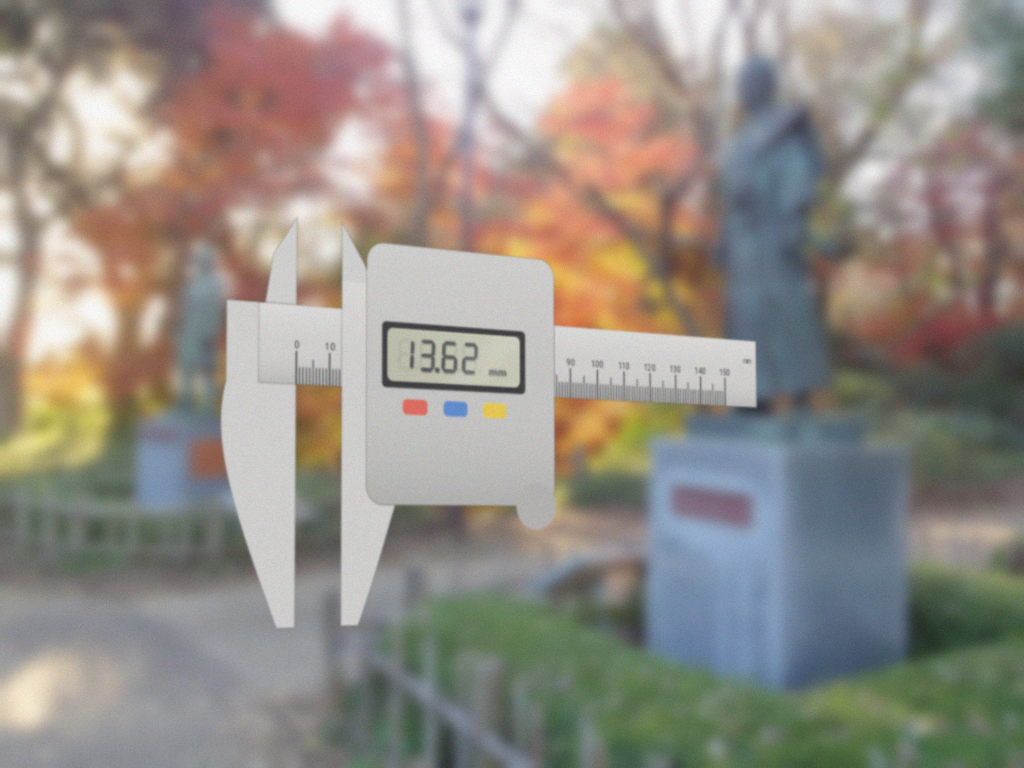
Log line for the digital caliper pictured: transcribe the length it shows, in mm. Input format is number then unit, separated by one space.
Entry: 13.62 mm
